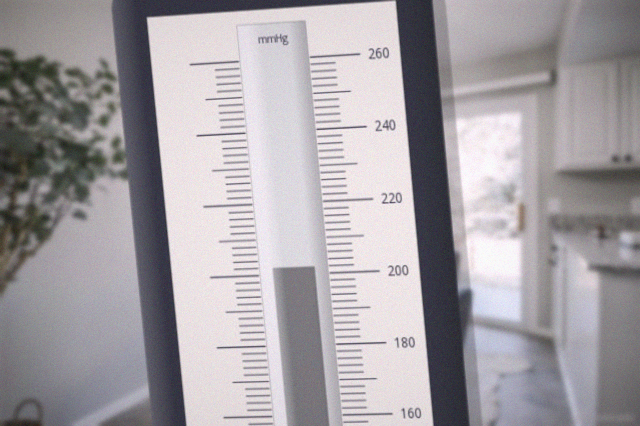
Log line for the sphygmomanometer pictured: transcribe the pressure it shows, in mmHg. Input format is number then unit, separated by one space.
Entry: 202 mmHg
